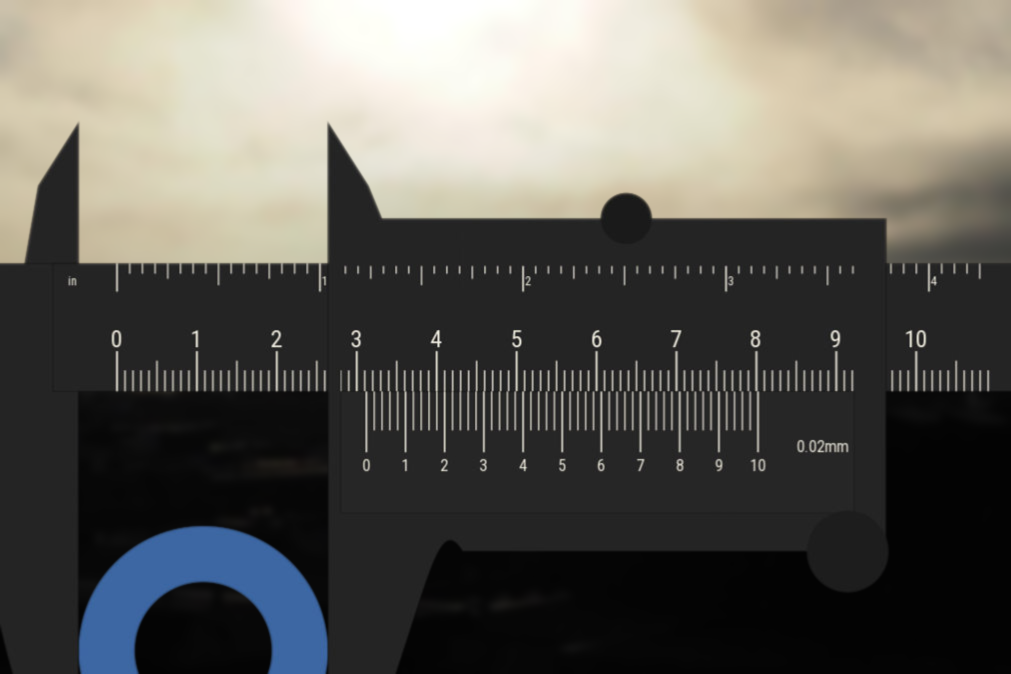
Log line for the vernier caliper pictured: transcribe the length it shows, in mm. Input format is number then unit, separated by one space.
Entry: 31.2 mm
